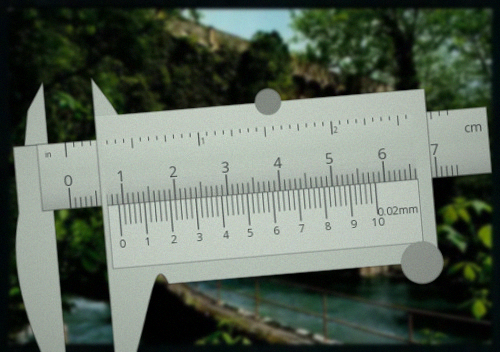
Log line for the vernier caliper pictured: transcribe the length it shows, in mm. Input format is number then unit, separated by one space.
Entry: 9.2 mm
